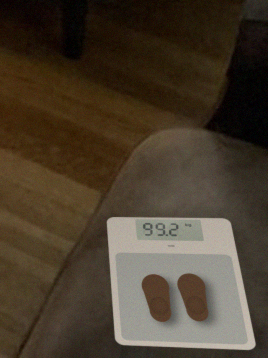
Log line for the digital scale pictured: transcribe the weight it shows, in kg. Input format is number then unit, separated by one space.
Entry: 99.2 kg
